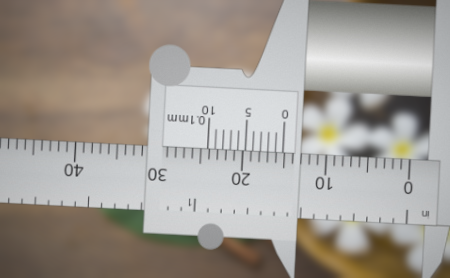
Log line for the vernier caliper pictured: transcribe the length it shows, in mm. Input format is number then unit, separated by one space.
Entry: 15.2 mm
